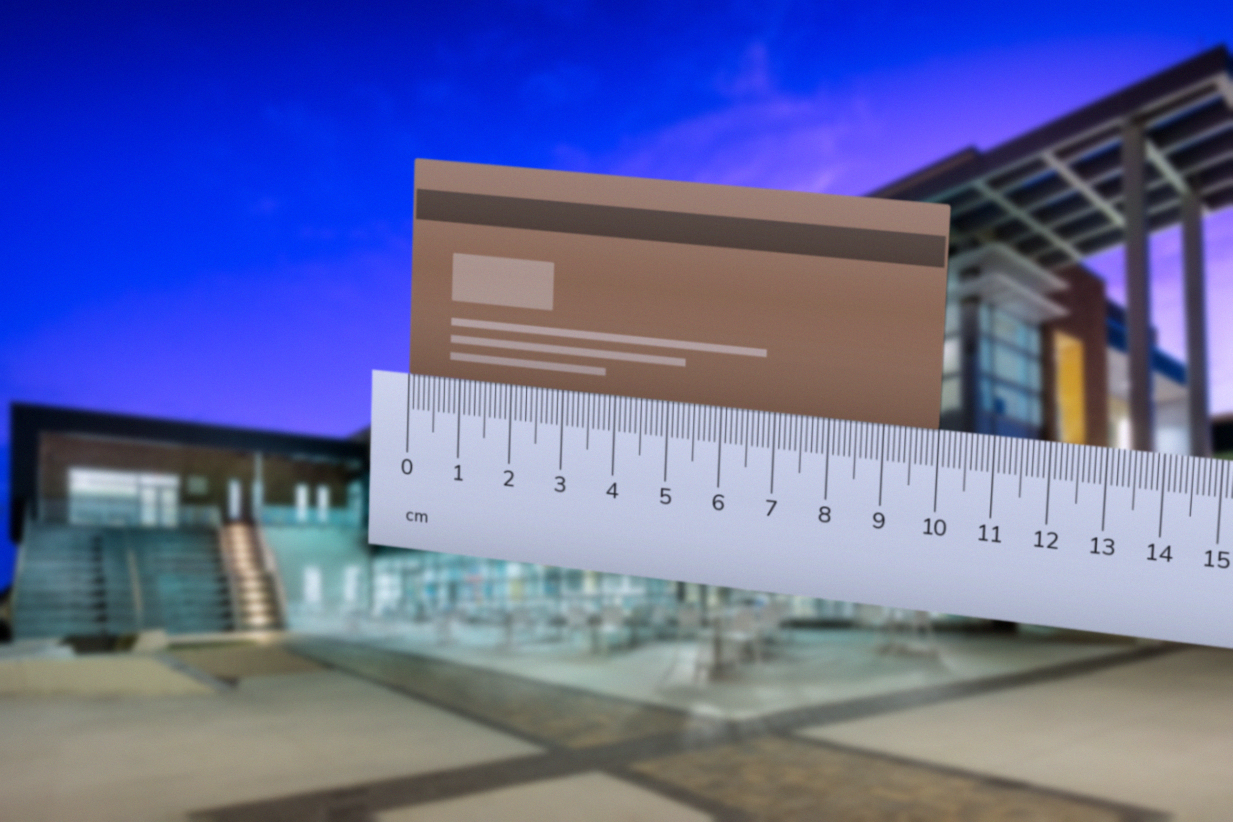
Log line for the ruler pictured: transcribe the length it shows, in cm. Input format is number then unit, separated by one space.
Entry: 10 cm
